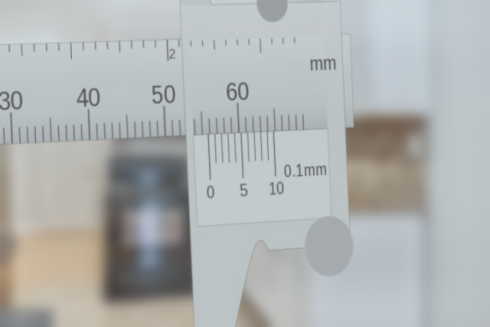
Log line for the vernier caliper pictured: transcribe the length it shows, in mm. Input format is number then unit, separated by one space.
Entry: 55.8 mm
